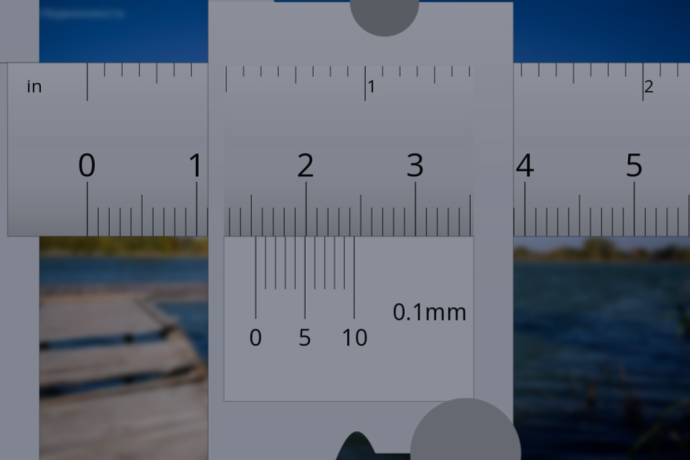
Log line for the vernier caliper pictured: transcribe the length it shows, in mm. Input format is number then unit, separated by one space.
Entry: 15.4 mm
